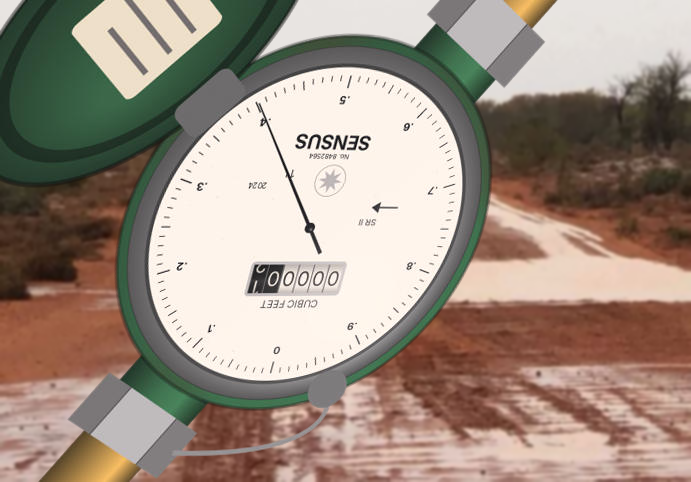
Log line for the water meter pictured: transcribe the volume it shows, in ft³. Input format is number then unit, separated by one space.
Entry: 1.40 ft³
